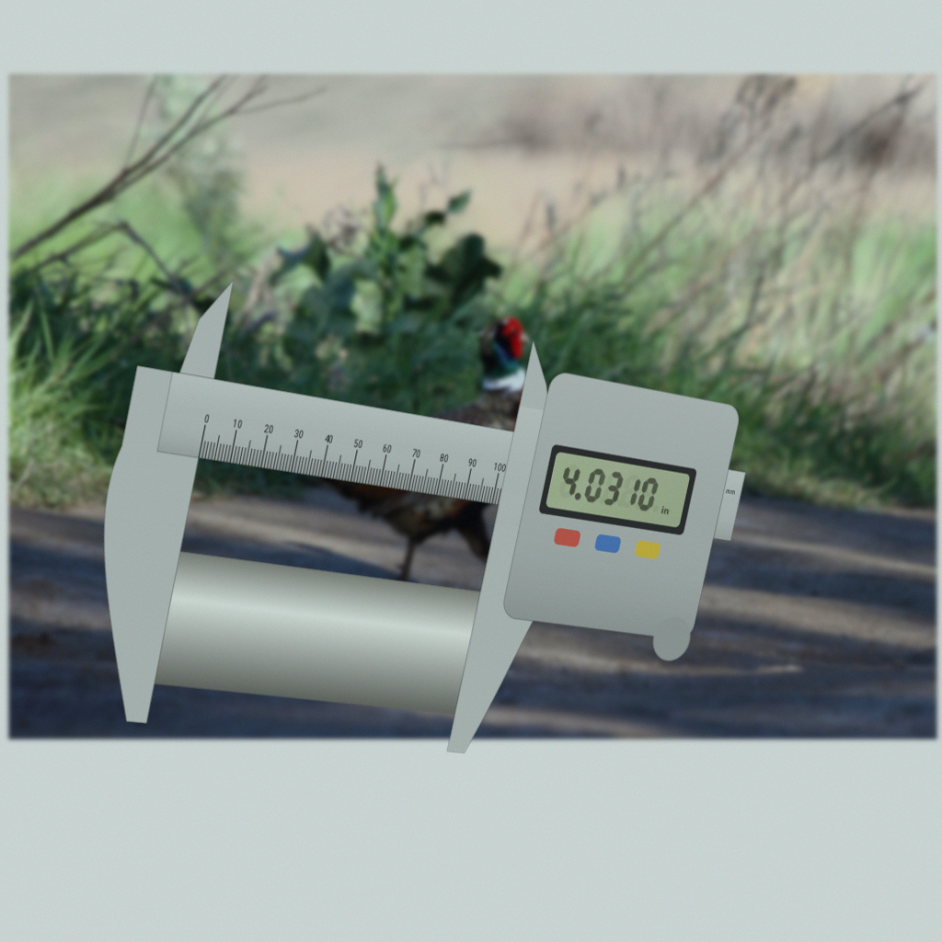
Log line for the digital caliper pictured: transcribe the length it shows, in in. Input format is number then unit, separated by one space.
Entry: 4.0310 in
